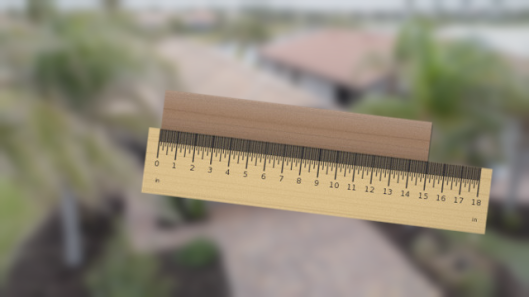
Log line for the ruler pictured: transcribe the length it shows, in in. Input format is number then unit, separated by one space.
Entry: 15 in
